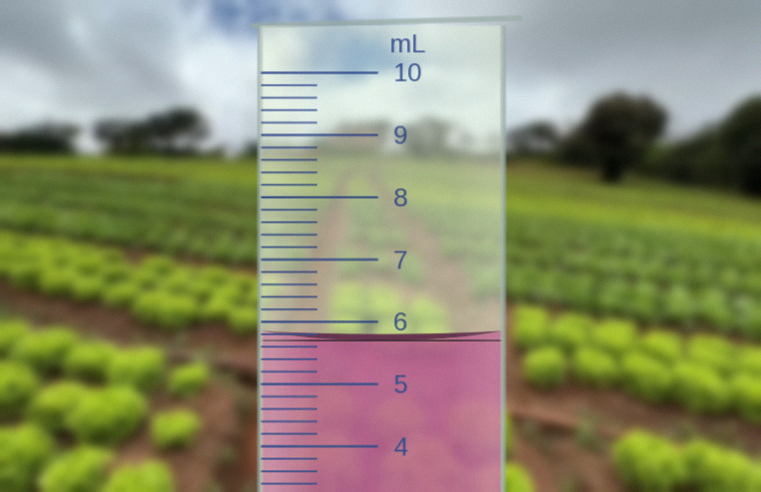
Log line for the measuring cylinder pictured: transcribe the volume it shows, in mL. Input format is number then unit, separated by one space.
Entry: 5.7 mL
